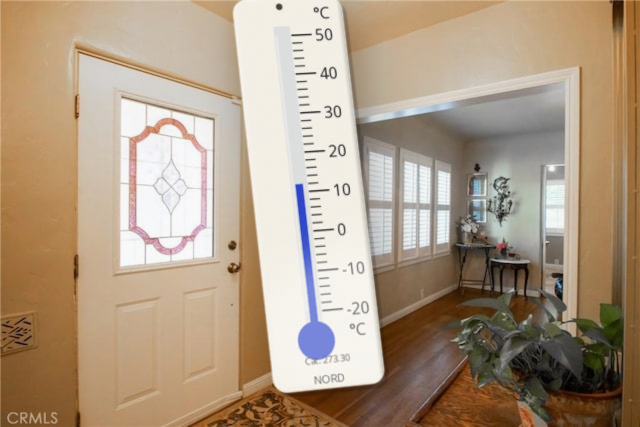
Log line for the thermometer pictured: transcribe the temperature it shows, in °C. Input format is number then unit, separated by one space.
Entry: 12 °C
